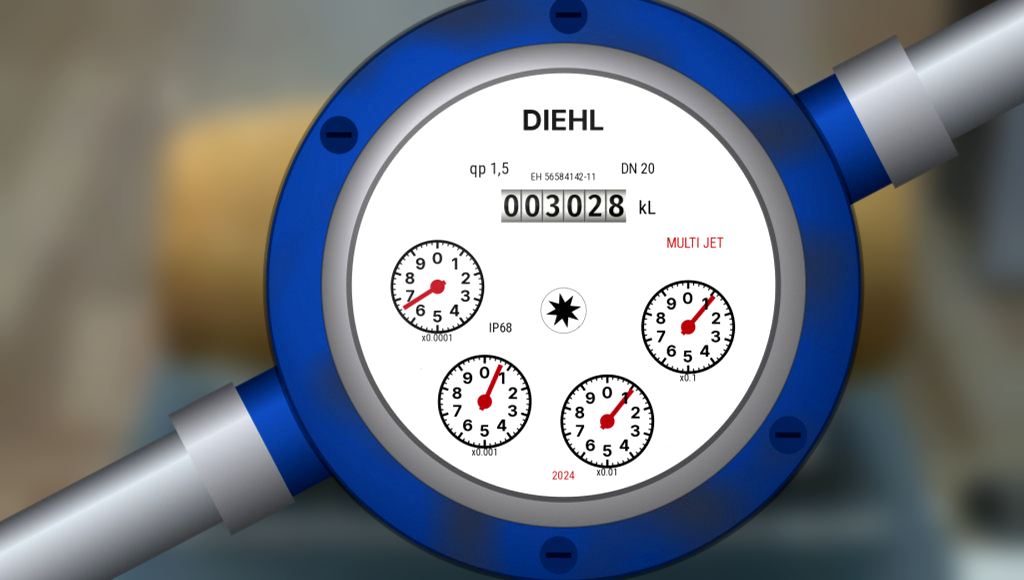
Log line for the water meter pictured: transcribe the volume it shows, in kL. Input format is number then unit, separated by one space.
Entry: 3028.1106 kL
